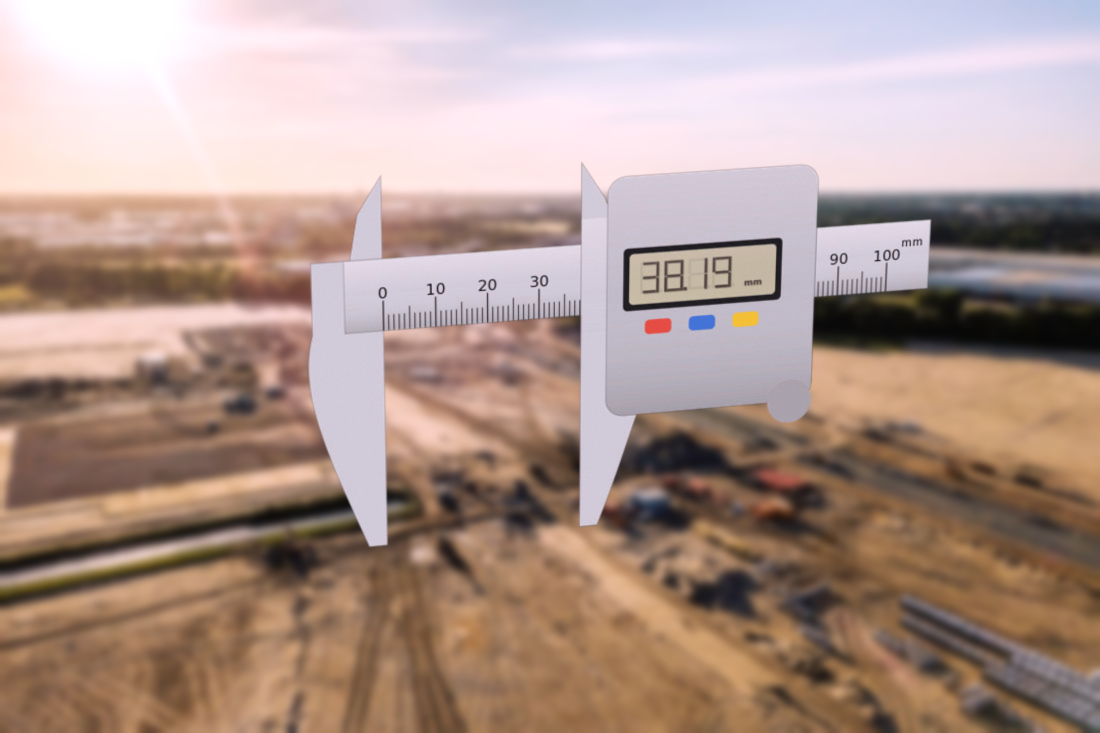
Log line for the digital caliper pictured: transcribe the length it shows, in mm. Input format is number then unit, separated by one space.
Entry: 38.19 mm
